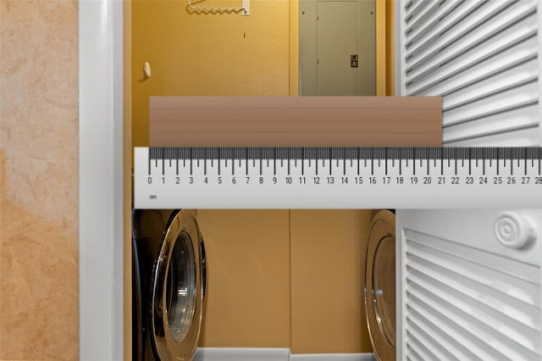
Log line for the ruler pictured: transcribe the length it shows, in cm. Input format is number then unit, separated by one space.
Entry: 21 cm
